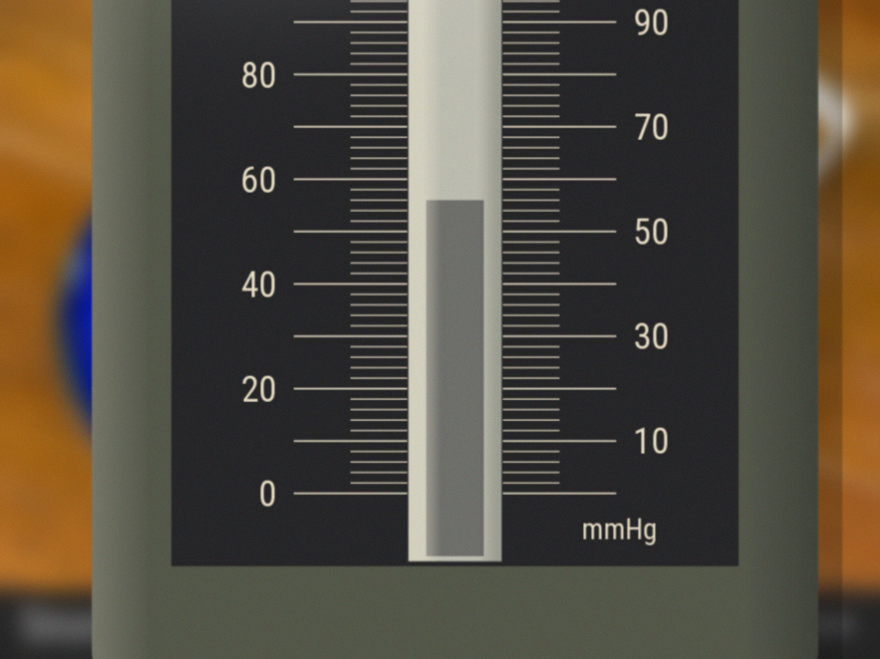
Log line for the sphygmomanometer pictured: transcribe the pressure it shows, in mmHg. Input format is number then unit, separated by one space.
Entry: 56 mmHg
